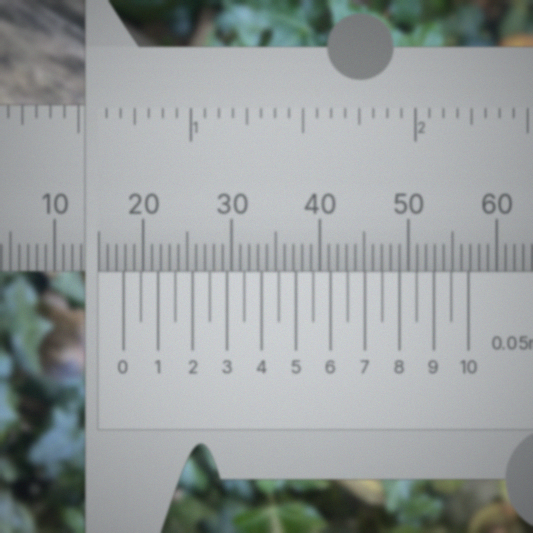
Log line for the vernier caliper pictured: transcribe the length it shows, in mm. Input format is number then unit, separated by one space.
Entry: 17.8 mm
